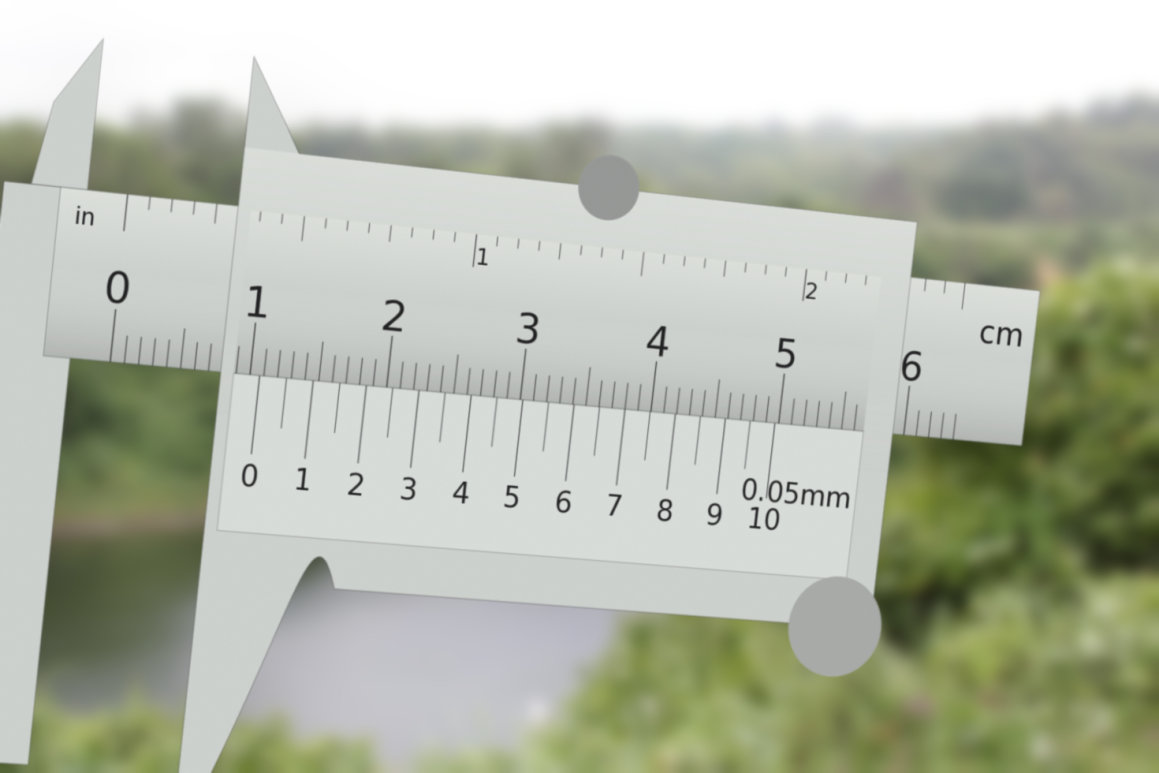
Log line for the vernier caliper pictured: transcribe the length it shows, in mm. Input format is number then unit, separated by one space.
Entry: 10.7 mm
